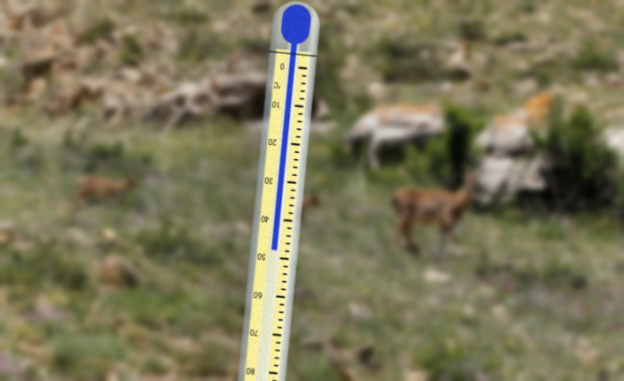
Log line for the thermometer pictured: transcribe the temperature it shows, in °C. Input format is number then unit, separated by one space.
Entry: 48 °C
